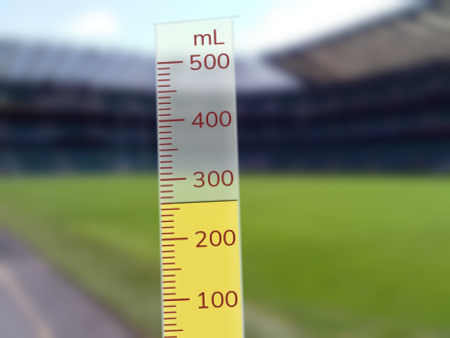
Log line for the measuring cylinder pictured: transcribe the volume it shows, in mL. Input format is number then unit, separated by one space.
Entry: 260 mL
